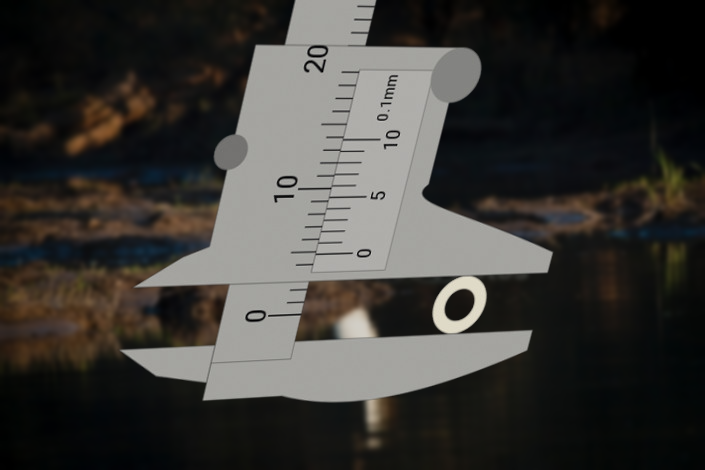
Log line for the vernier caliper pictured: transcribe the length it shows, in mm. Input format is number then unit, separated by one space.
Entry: 4.8 mm
